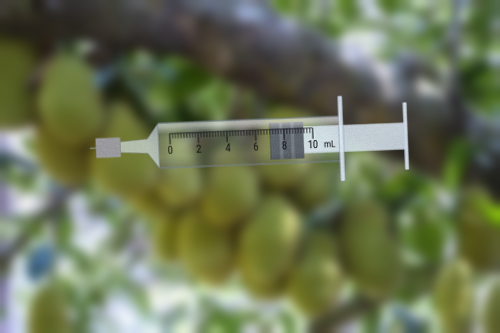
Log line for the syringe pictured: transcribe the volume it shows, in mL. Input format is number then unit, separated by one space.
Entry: 7 mL
